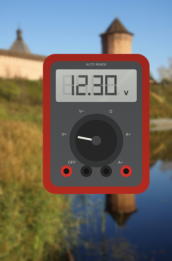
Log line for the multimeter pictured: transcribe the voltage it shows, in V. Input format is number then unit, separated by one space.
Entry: 12.30 V
